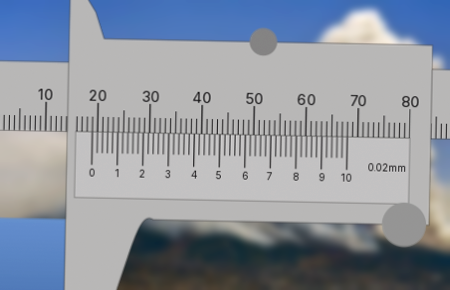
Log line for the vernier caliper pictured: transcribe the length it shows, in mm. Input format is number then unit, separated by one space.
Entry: 19.0 mm
